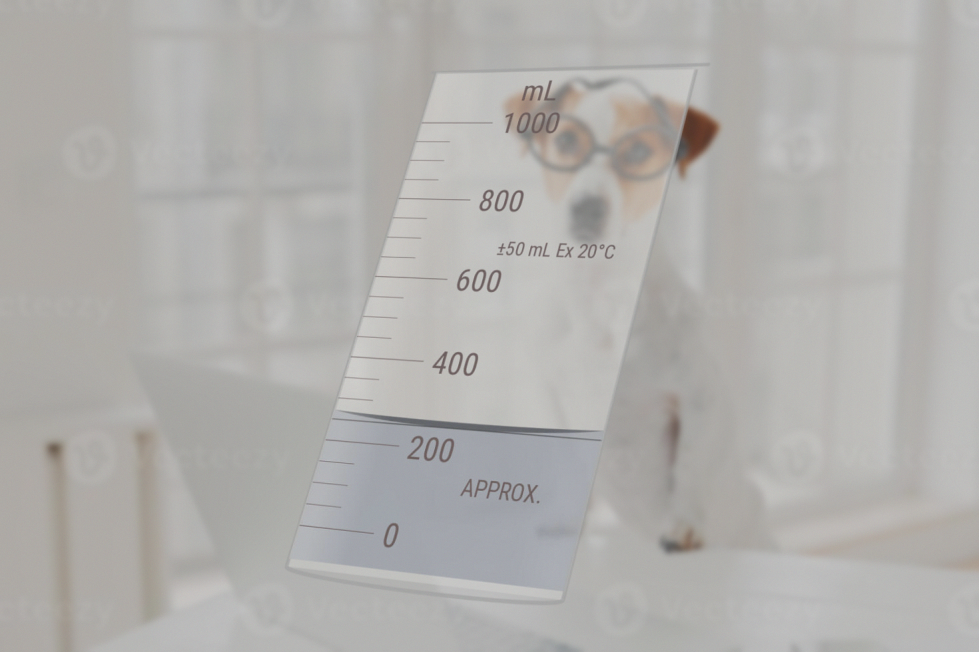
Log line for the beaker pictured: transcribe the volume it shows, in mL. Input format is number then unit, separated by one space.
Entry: 250 mL
